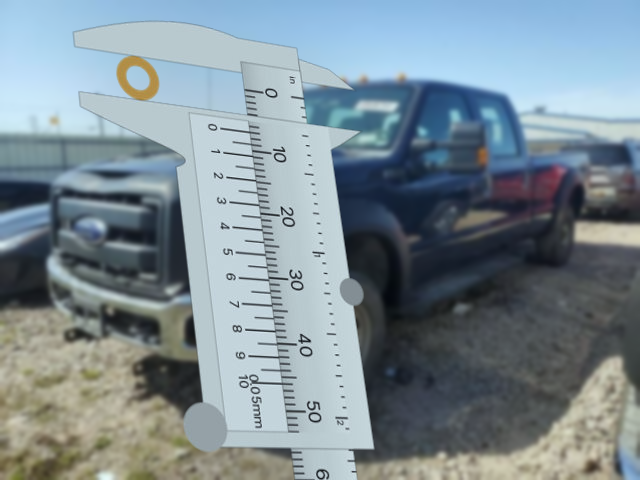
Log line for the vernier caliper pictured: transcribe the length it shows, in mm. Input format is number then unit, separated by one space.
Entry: 7.0 mm
